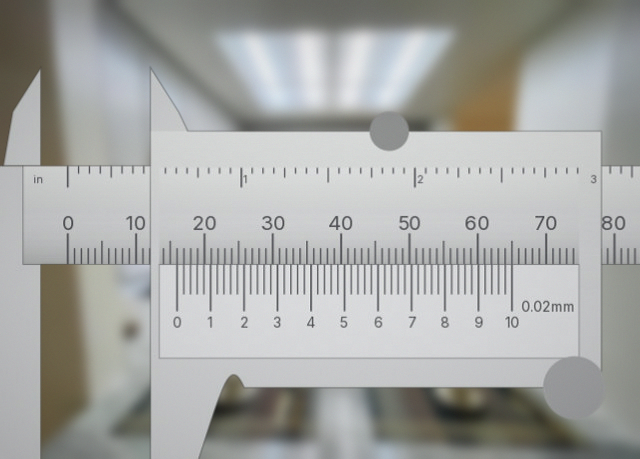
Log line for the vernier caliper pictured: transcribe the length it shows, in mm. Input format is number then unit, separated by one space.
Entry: 16.0 mm
